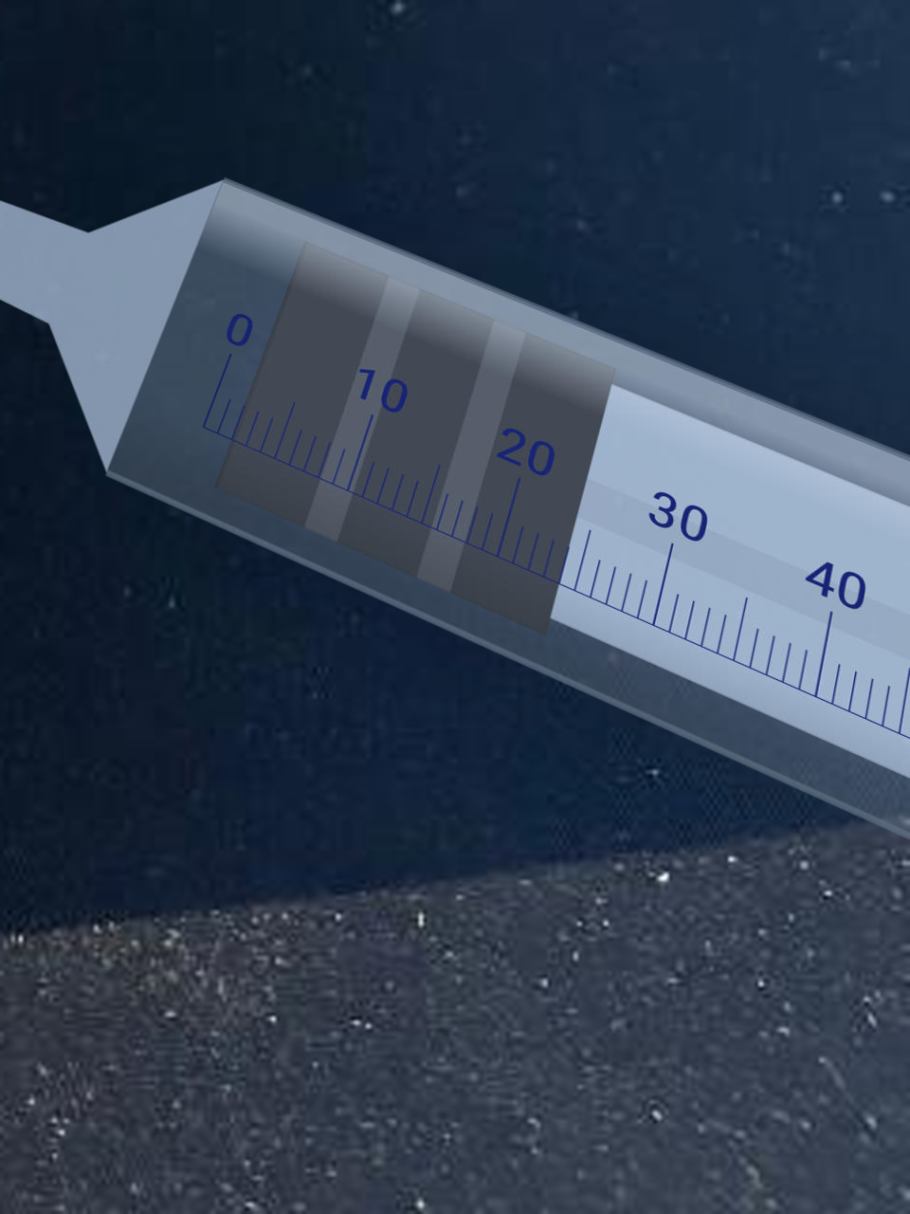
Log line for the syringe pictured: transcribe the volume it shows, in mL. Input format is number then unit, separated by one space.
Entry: 2 mL
